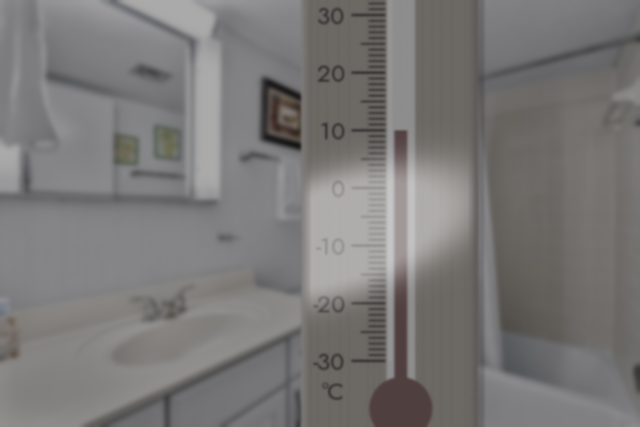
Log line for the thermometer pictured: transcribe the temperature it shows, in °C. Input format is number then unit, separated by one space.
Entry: 10 °C
